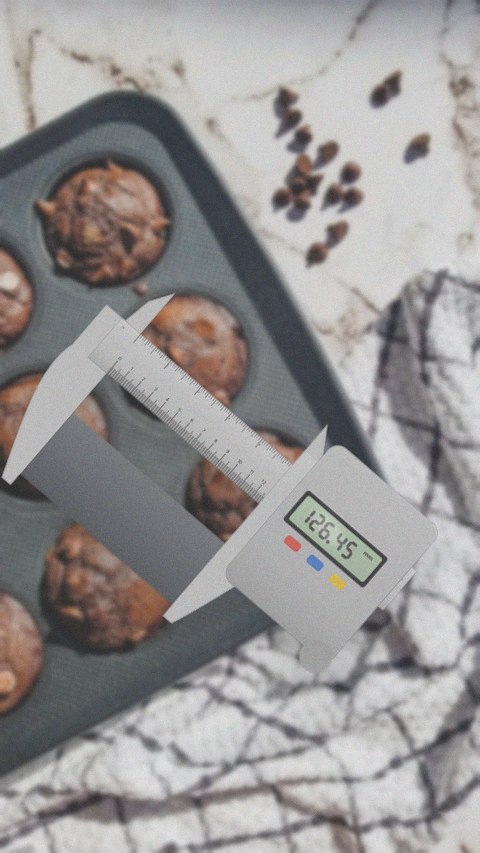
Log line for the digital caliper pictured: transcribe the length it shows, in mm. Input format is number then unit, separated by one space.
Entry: 126.45 mm
